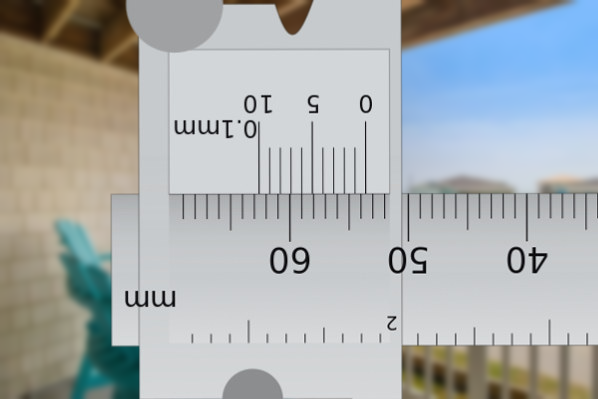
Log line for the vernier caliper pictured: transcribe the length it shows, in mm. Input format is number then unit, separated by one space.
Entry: 53.6 mm
